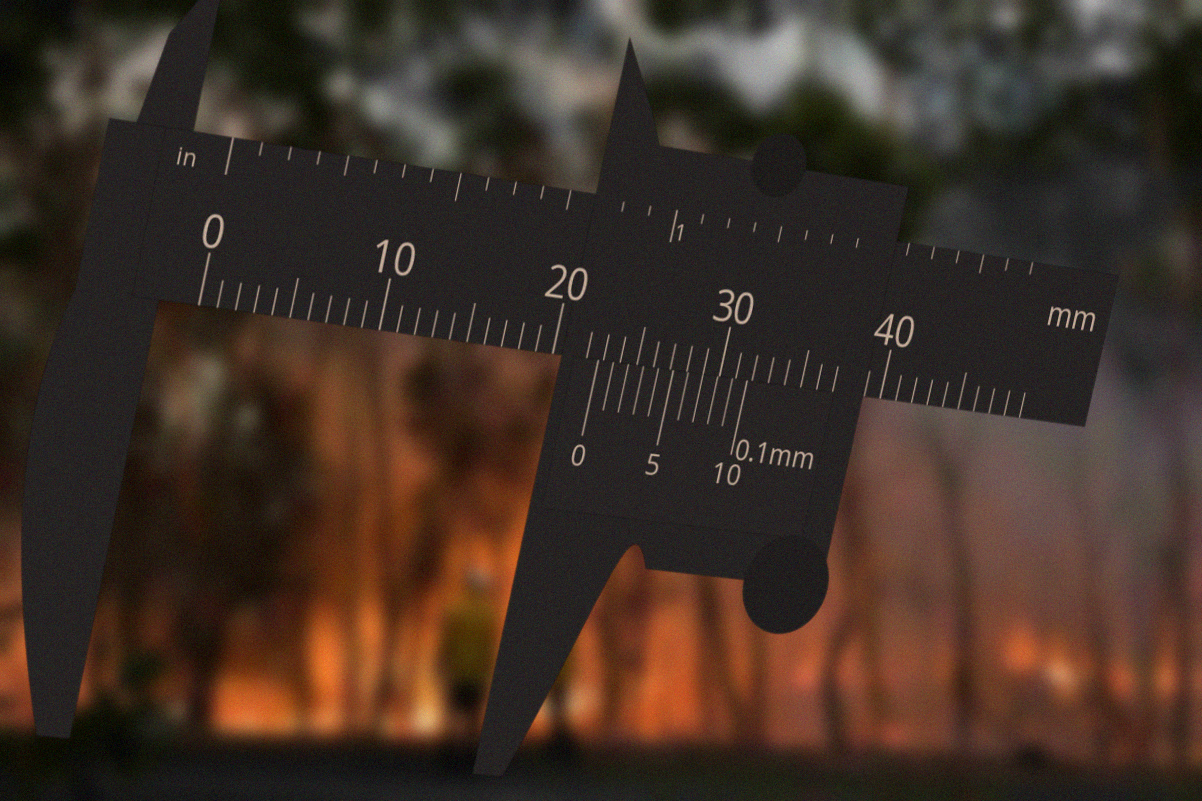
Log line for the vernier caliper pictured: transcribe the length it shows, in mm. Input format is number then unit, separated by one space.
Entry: 22.7 mm
